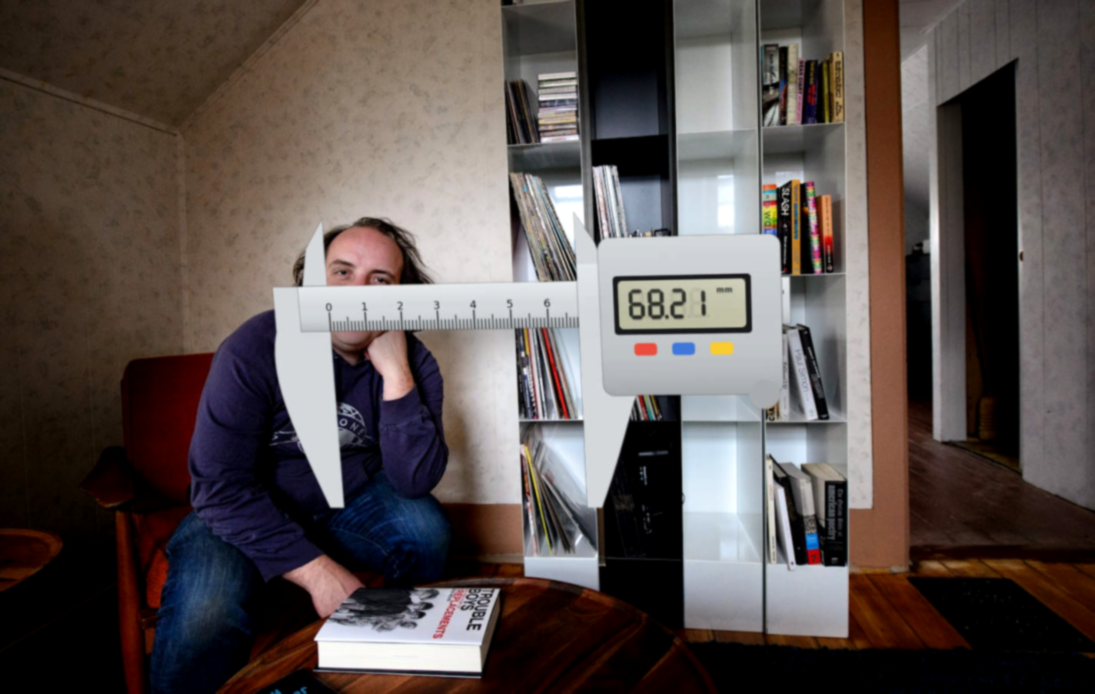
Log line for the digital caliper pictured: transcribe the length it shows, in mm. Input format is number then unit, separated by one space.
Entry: 68.21 mm
